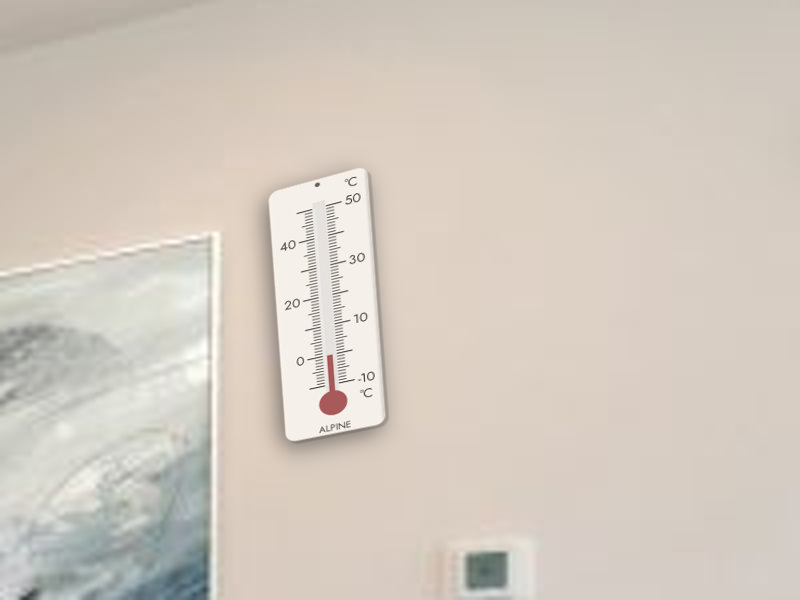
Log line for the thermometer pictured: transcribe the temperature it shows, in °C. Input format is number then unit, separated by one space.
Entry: 0 °C
